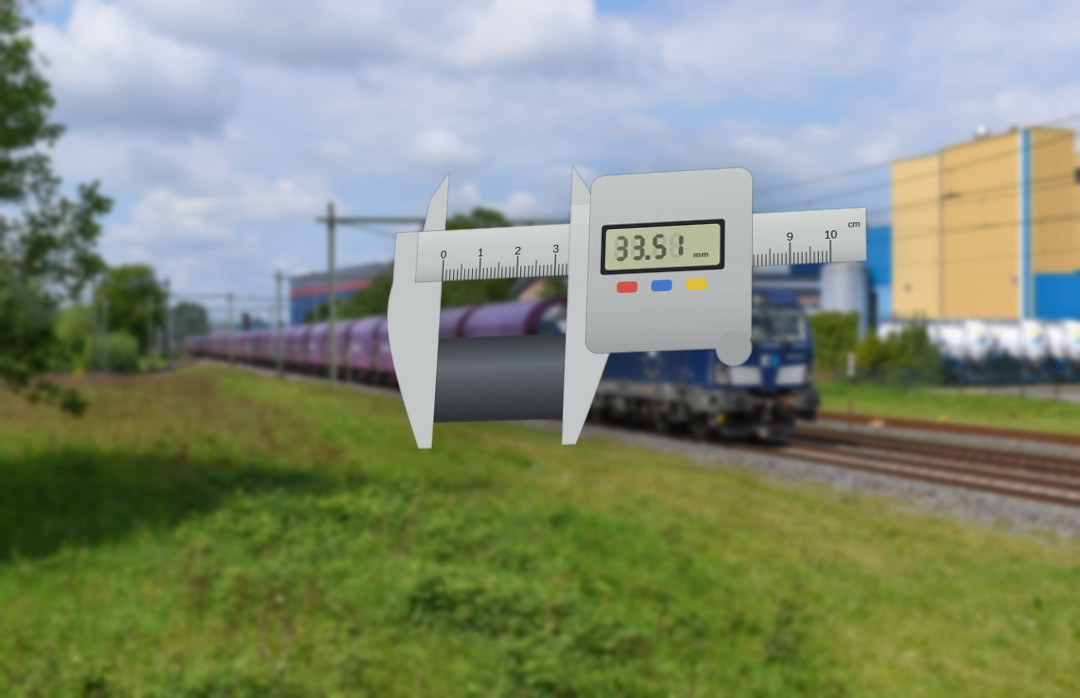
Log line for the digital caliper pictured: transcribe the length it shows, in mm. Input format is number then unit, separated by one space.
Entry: 33.51 mm
